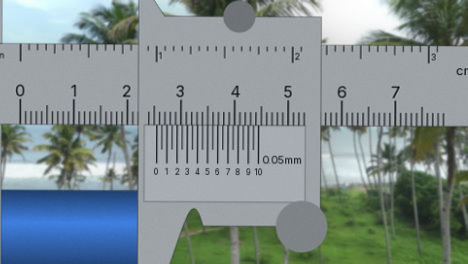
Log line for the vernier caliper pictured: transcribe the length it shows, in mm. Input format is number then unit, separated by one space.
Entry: 25.5 mm
